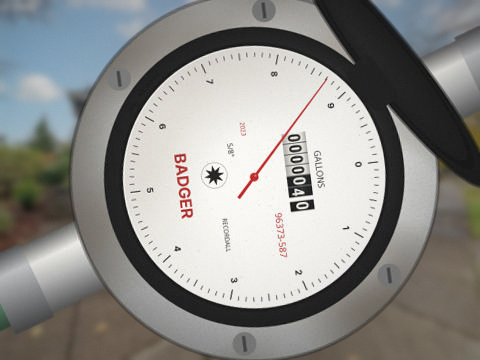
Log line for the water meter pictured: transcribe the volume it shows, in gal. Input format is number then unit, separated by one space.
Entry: 38.7 gal
